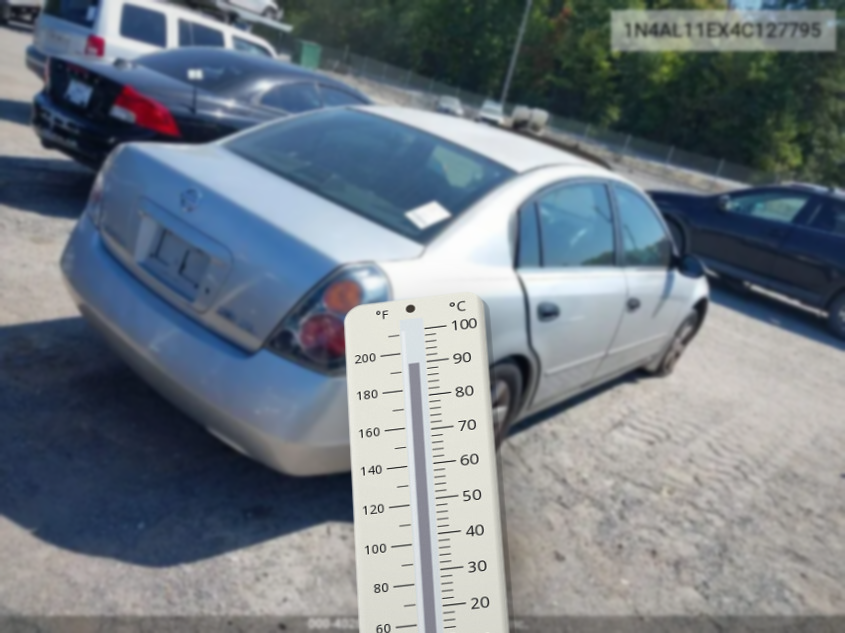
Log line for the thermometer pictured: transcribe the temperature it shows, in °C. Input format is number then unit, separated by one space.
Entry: 90 °C
